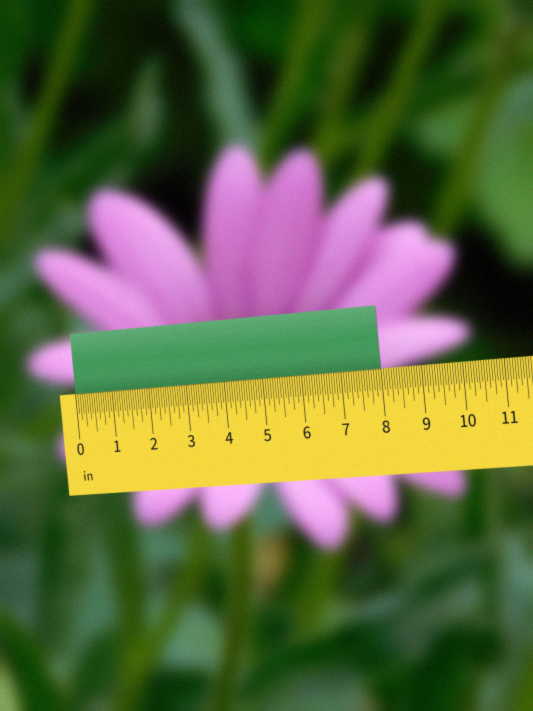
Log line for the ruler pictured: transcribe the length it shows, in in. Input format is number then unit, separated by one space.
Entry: 8 in
